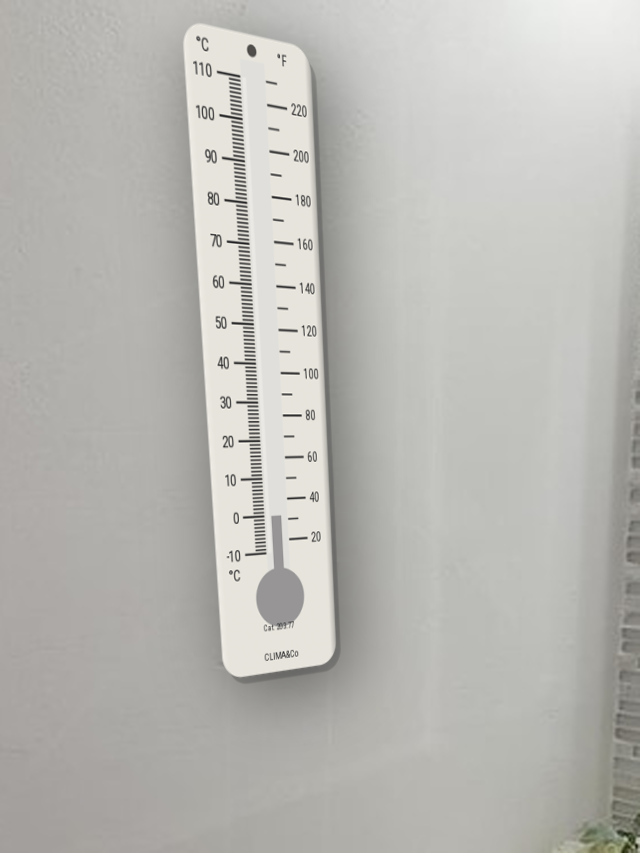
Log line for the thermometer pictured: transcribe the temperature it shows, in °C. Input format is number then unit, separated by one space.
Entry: 0 °C
